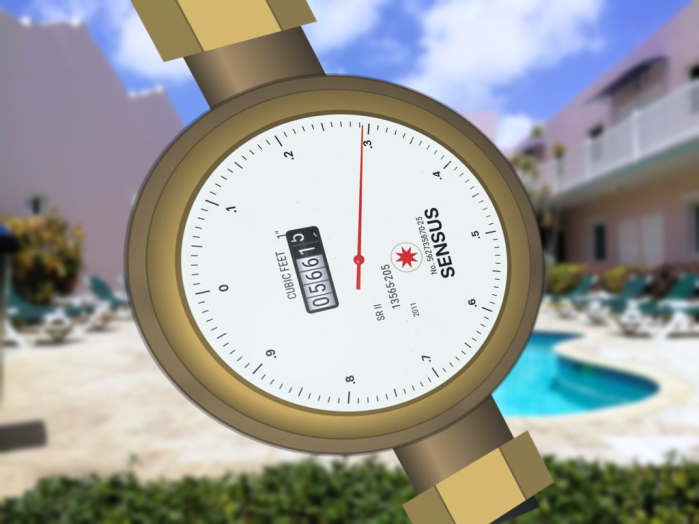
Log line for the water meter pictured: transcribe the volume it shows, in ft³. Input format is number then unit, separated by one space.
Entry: 56615.29 ft³
